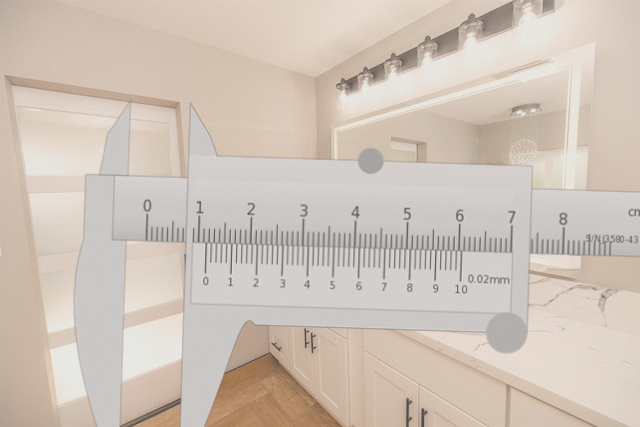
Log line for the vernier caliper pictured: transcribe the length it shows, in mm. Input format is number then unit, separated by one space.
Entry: 11.5 mm
